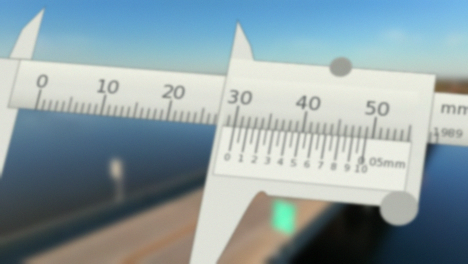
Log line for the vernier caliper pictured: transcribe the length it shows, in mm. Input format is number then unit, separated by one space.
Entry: 30.0 mm
